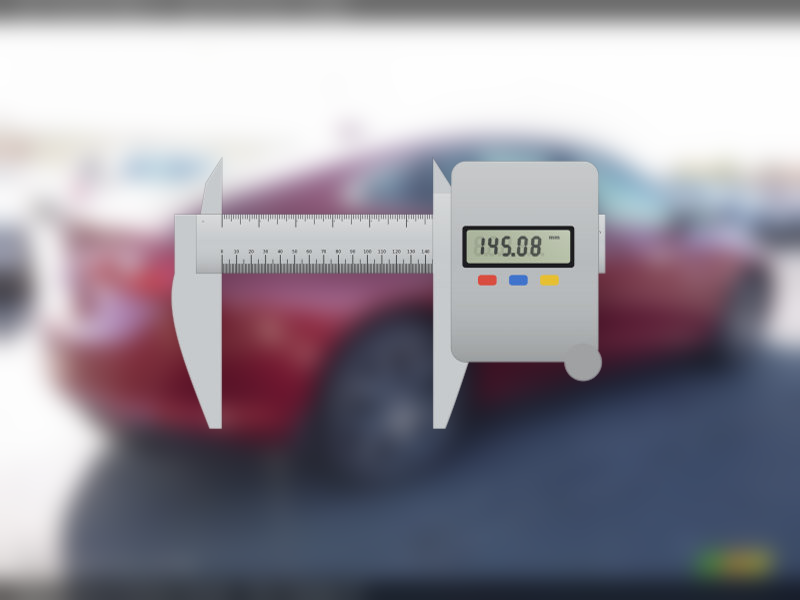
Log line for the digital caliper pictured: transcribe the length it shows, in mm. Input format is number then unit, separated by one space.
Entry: 145.08 mm
